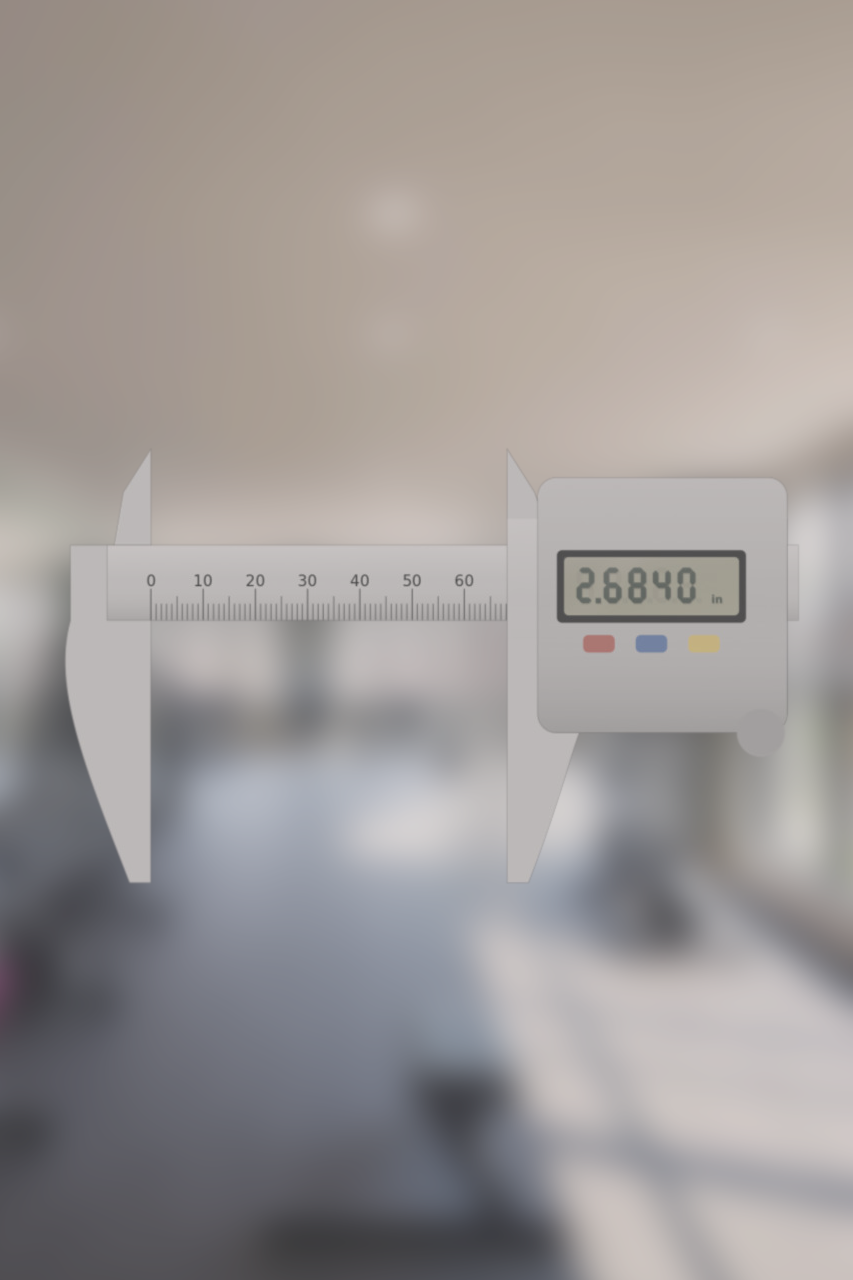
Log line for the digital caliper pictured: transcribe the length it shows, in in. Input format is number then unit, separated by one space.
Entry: 2.6840 in
